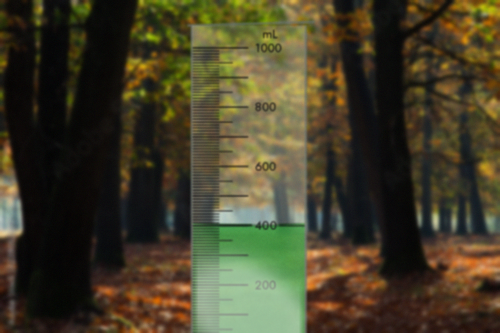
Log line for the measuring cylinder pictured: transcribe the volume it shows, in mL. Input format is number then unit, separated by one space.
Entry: 400 mL
